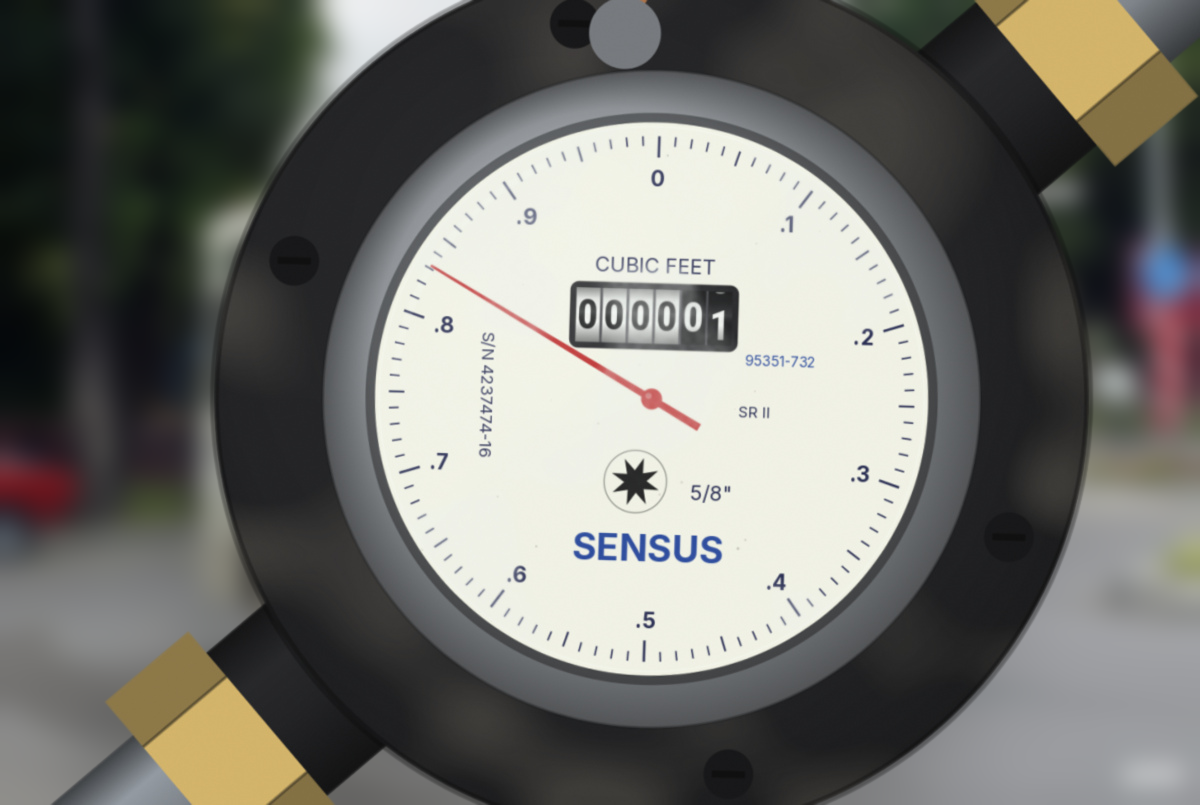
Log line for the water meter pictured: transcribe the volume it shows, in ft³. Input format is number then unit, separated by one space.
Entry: 0.83 ft³
